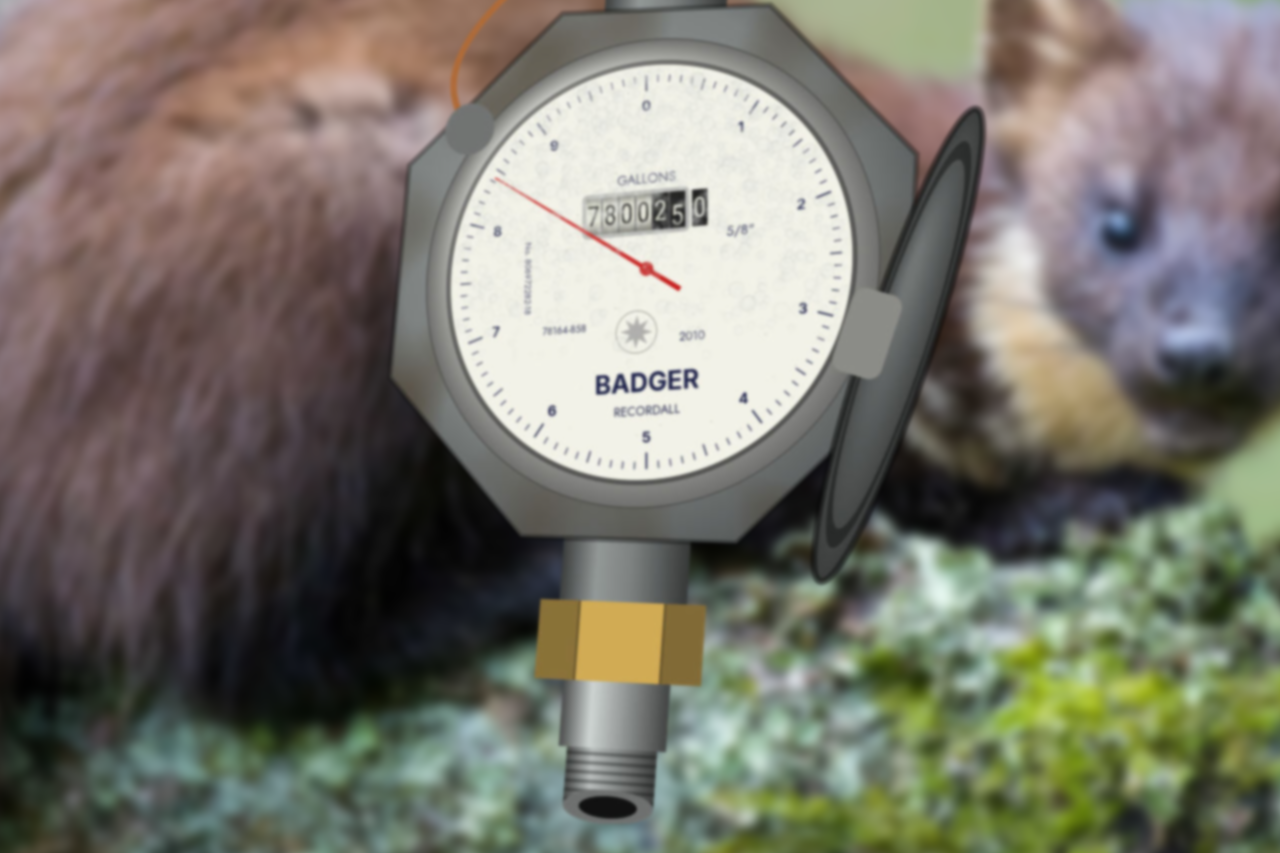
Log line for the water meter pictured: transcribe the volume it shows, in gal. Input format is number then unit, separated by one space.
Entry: 7800248.4 gal
